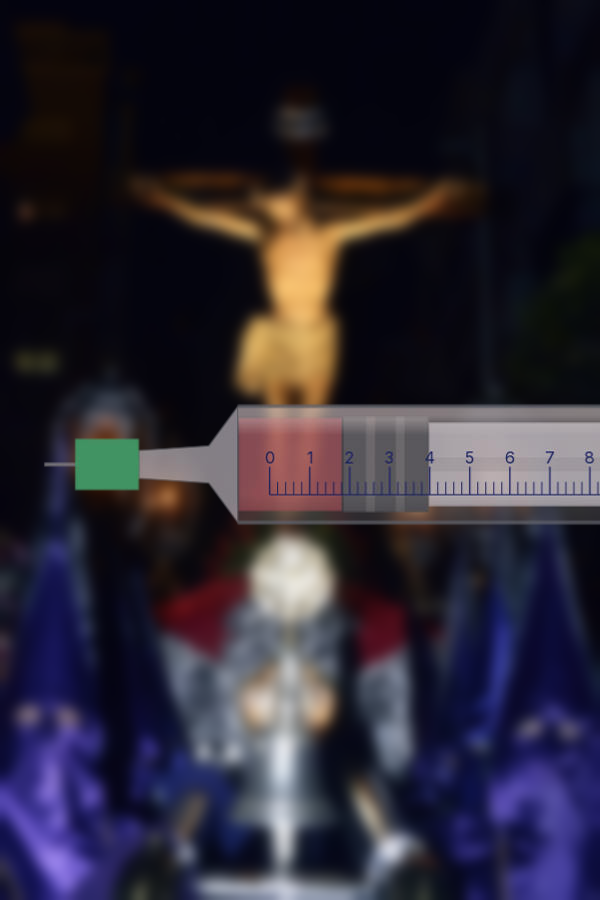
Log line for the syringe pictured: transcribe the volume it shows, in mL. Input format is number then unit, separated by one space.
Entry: 1.8 mL
